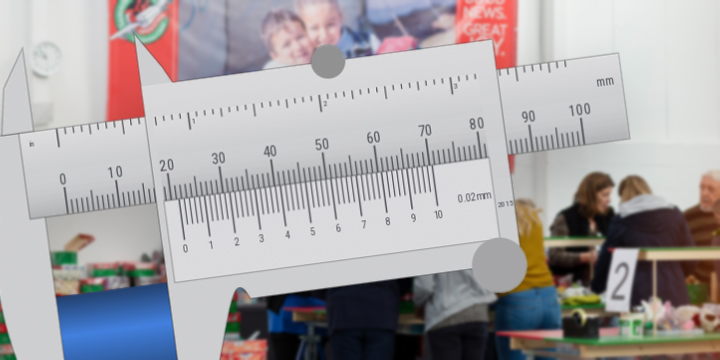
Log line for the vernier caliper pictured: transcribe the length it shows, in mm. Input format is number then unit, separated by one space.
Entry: 21.5 mm
